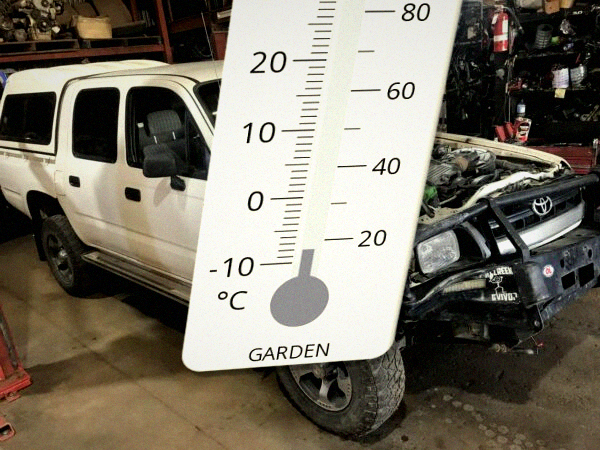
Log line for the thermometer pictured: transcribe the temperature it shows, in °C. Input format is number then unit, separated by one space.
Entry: -8 °C
